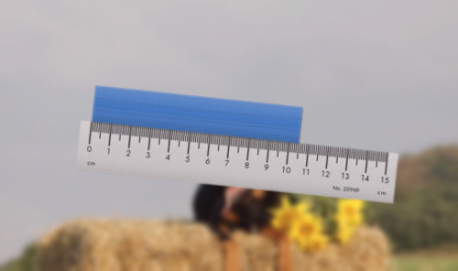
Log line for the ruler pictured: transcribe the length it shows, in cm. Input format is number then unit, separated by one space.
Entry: 10.5 cm
